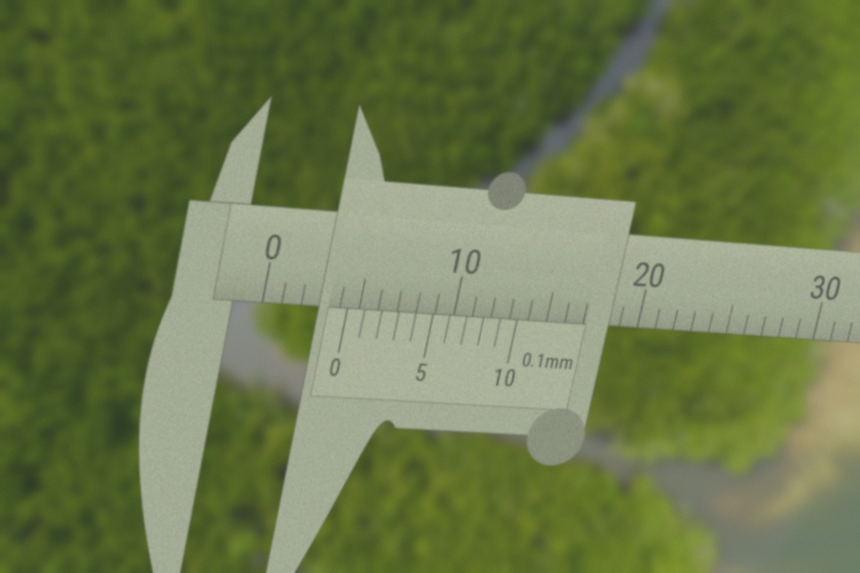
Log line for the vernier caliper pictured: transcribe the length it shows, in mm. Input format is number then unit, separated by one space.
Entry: 4.4 mm
